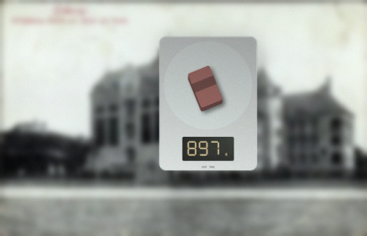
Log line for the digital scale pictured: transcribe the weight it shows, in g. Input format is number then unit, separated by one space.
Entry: 897 g
